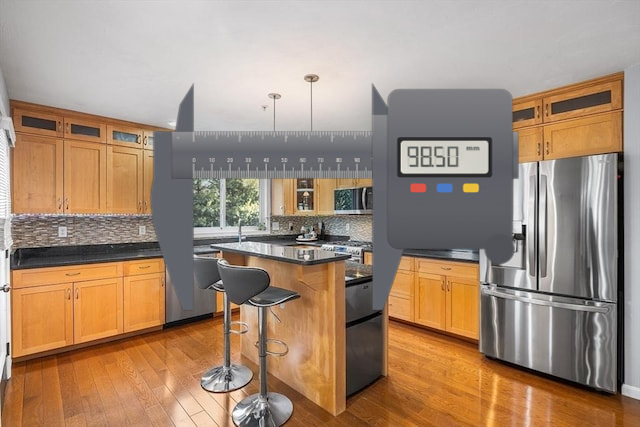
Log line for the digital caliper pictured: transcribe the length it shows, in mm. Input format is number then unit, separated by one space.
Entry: 98.50 mm
